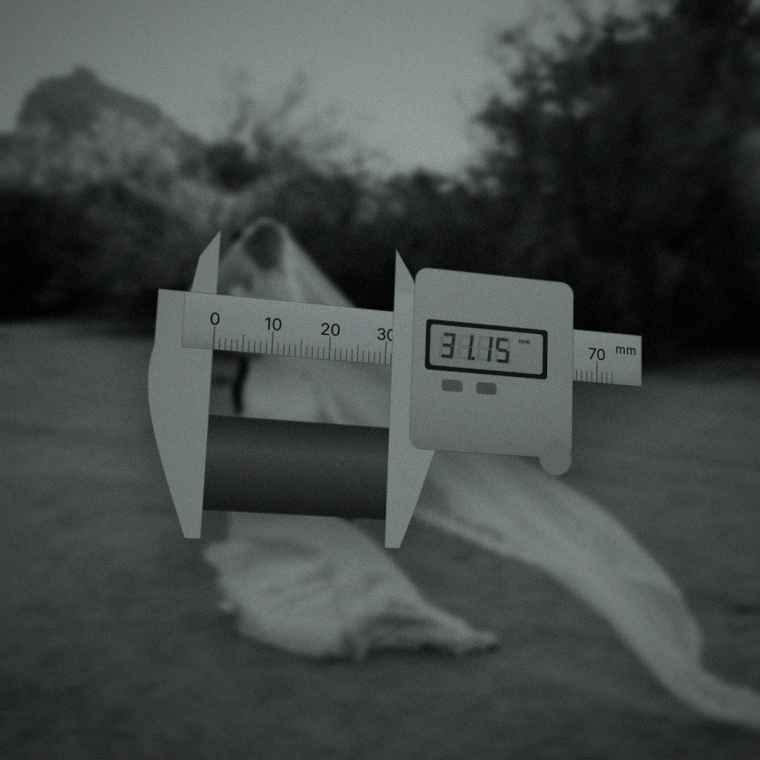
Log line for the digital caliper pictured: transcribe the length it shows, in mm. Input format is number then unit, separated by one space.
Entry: 31.15 mm
